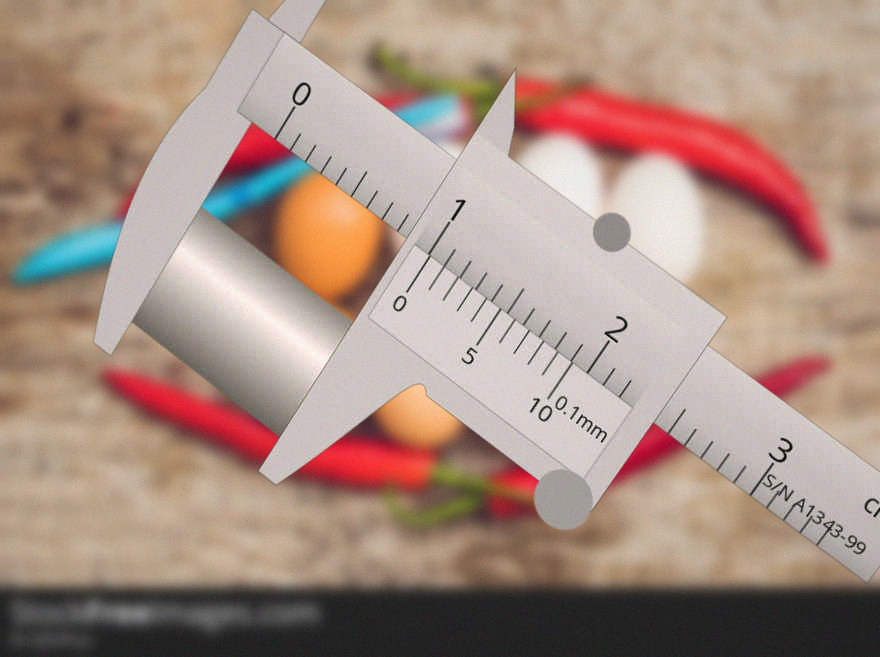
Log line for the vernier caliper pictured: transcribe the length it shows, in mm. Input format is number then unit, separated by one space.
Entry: 10.1 mm
